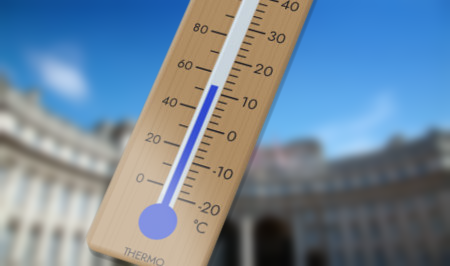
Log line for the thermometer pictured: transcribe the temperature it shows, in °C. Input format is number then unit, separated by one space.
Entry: 12 °C
